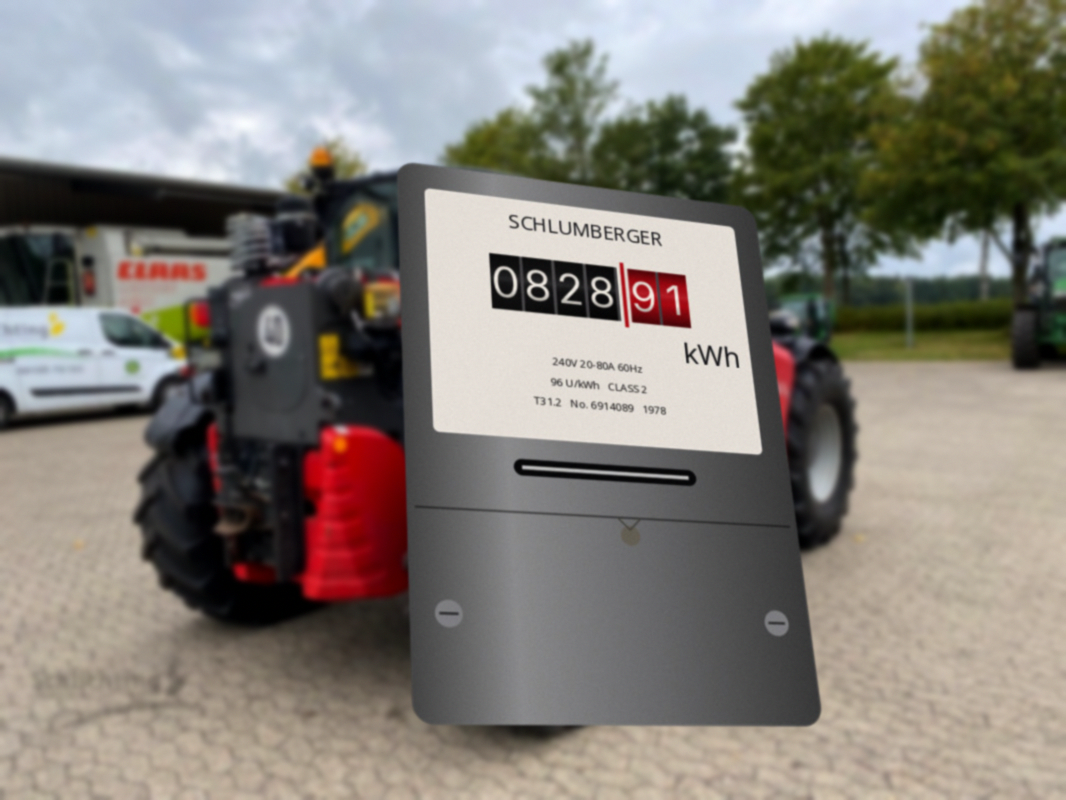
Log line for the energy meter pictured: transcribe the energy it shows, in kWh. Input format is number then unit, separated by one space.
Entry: 828.91 kWh
